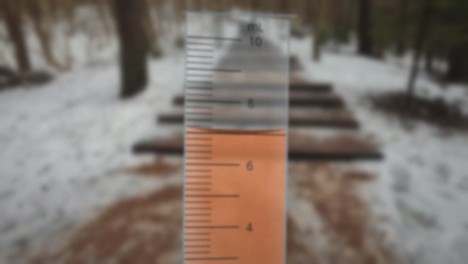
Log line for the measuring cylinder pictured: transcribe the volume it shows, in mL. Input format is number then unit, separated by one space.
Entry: 7 mL
